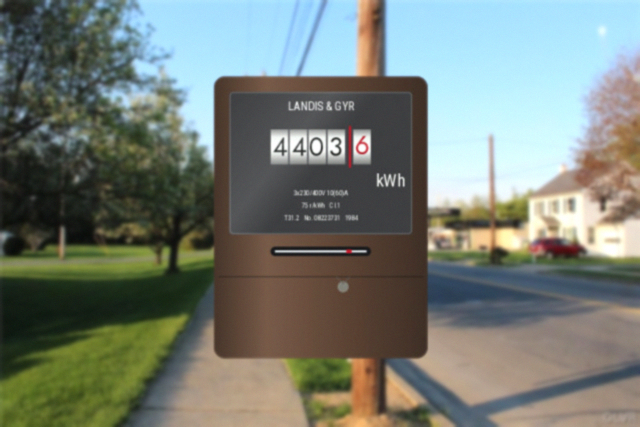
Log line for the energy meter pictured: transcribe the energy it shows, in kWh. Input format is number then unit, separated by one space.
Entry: 4403.6 kWh
